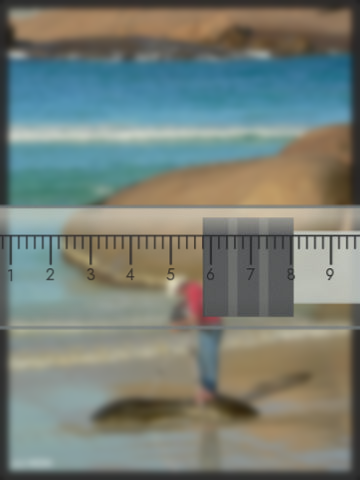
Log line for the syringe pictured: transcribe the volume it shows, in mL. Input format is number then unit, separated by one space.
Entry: 5.8 mL
